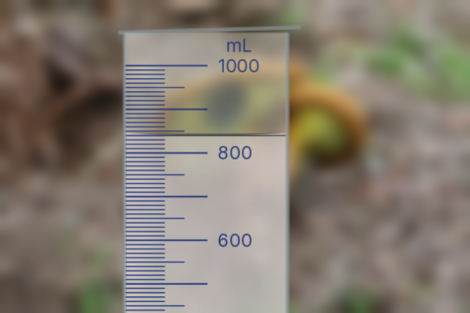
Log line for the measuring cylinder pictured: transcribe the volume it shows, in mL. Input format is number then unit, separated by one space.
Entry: 840 mL
